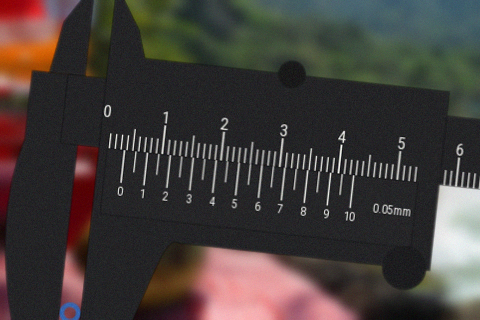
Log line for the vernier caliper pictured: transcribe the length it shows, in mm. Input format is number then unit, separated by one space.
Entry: 3.6 mm
